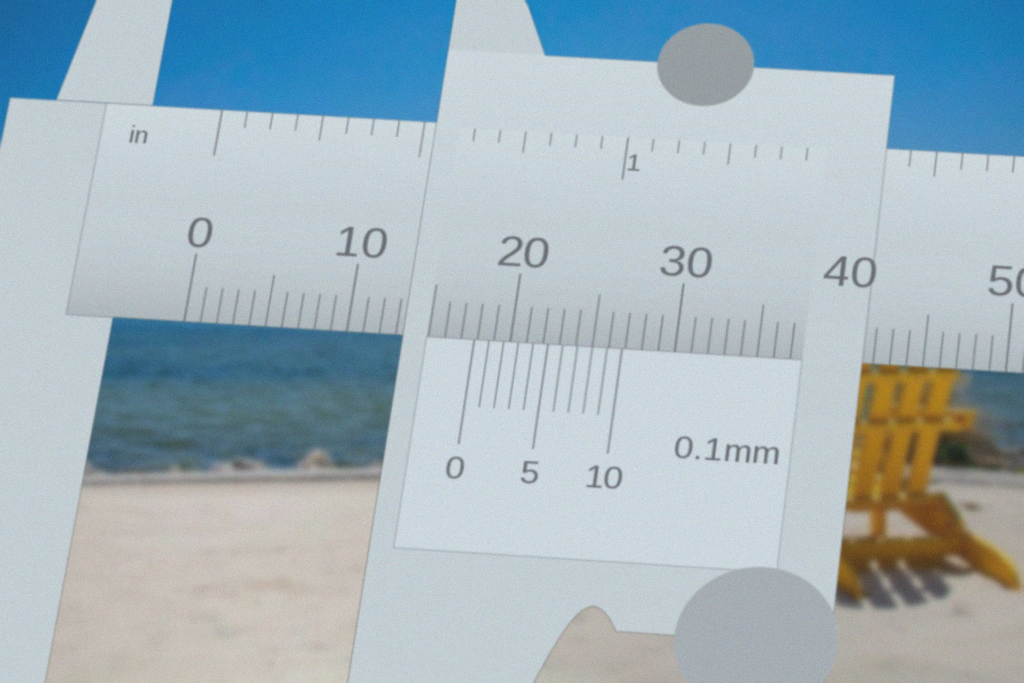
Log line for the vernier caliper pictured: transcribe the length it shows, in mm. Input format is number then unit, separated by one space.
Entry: 17.8 mm
